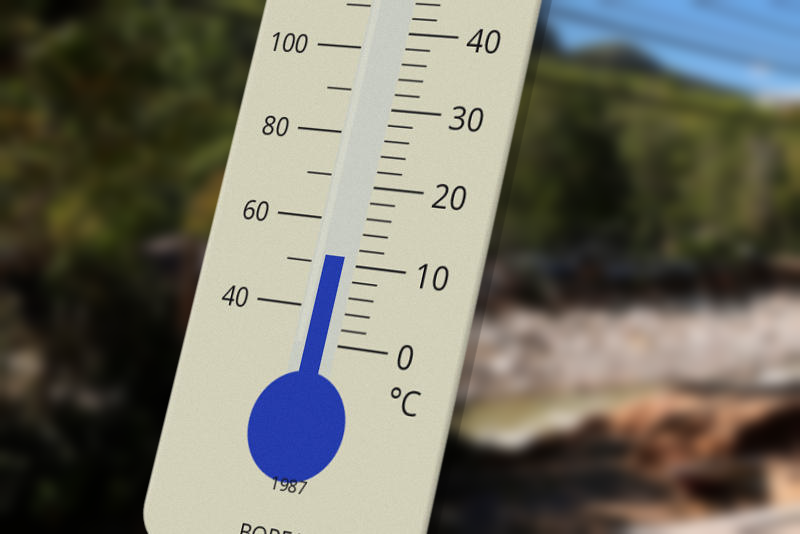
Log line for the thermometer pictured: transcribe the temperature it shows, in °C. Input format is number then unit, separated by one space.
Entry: 11 °C
